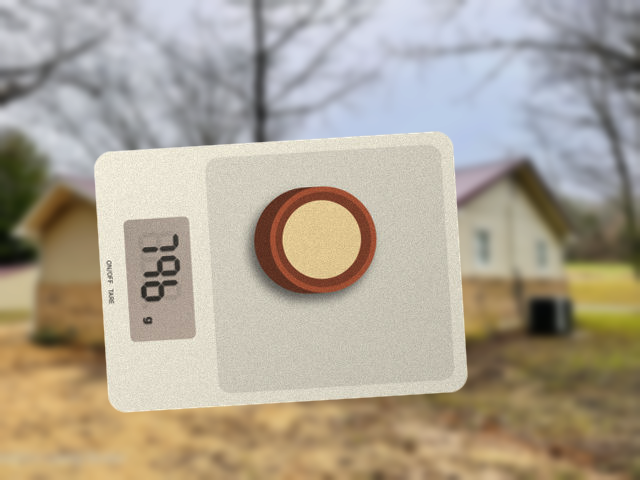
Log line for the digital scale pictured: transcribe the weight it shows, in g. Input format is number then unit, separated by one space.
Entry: 796 g
